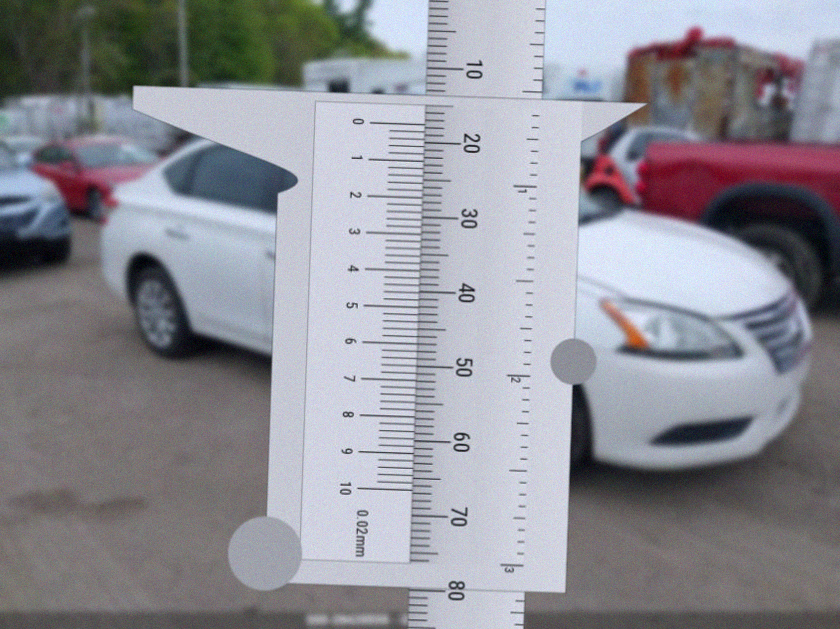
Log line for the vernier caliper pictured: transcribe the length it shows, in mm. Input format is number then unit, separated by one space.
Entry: 17.6 mm
